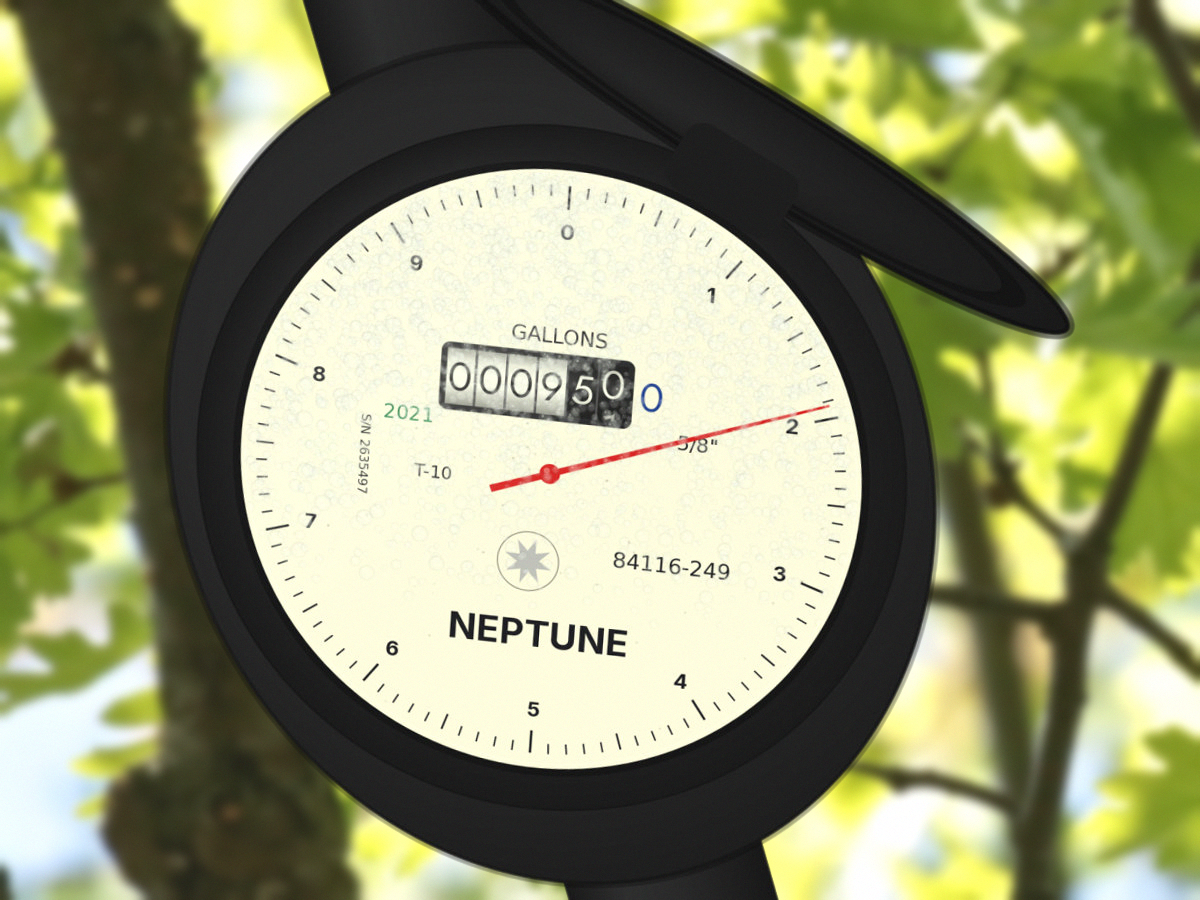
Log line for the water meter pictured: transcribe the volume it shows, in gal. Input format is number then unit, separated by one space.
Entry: 9501.9 gal
